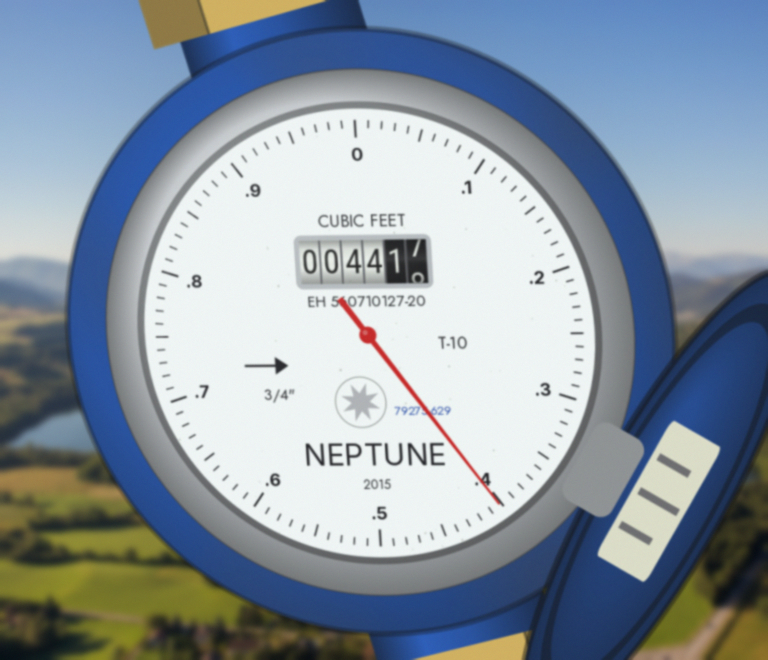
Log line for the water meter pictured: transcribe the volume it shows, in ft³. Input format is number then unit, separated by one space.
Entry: 4417.40 ft³
